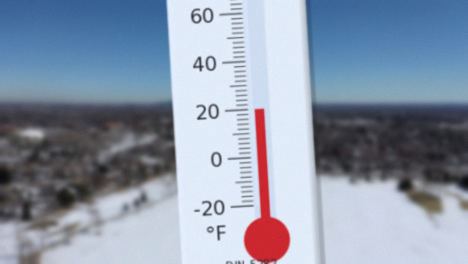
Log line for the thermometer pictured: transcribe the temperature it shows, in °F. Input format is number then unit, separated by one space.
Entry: 20 °F
